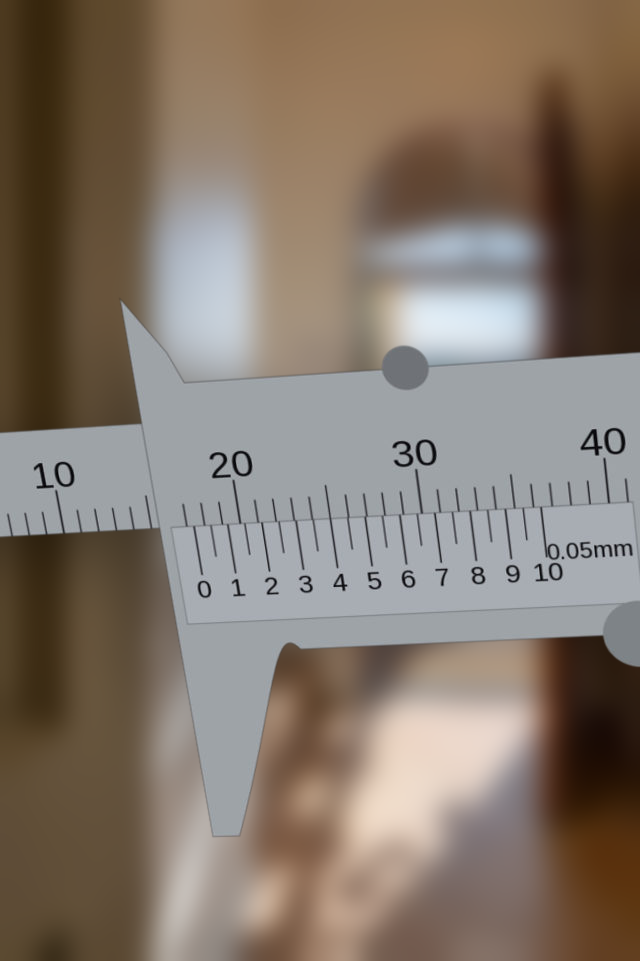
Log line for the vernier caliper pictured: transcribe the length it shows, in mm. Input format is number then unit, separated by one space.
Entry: 17.4 mm
